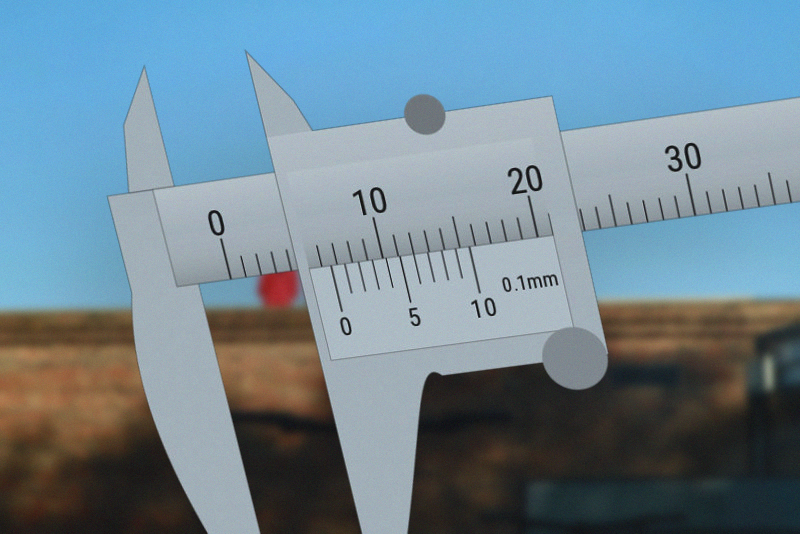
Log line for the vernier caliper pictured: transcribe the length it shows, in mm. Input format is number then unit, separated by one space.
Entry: 6.6 mm
